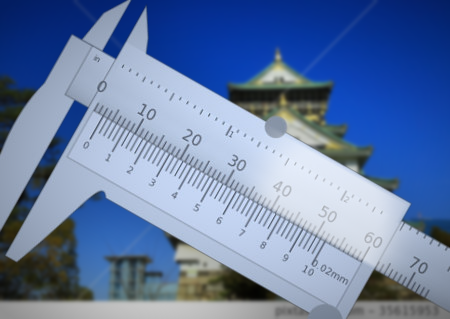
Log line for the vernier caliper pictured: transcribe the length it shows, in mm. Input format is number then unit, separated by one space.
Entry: 3.0 mm
